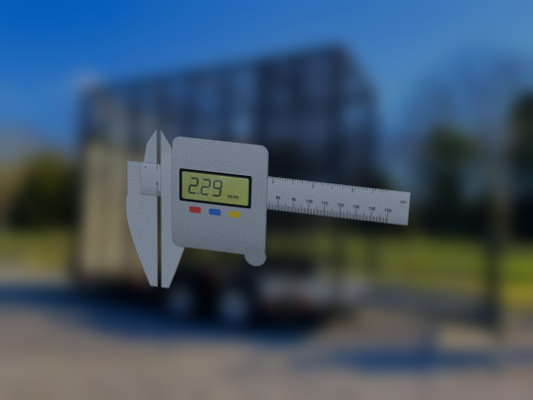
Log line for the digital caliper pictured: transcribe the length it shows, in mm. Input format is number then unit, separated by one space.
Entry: 2.29 mm
